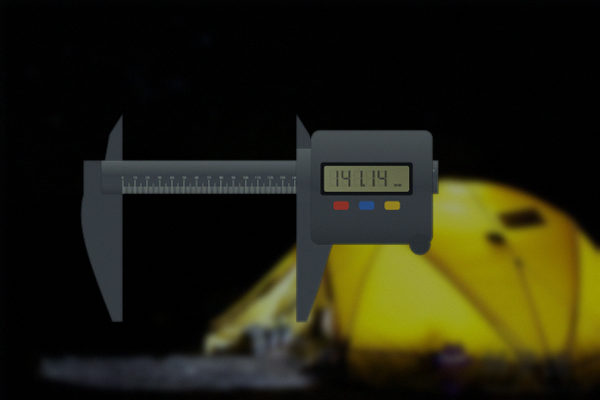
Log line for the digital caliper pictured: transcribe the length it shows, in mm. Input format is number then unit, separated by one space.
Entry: 141.14 mm
